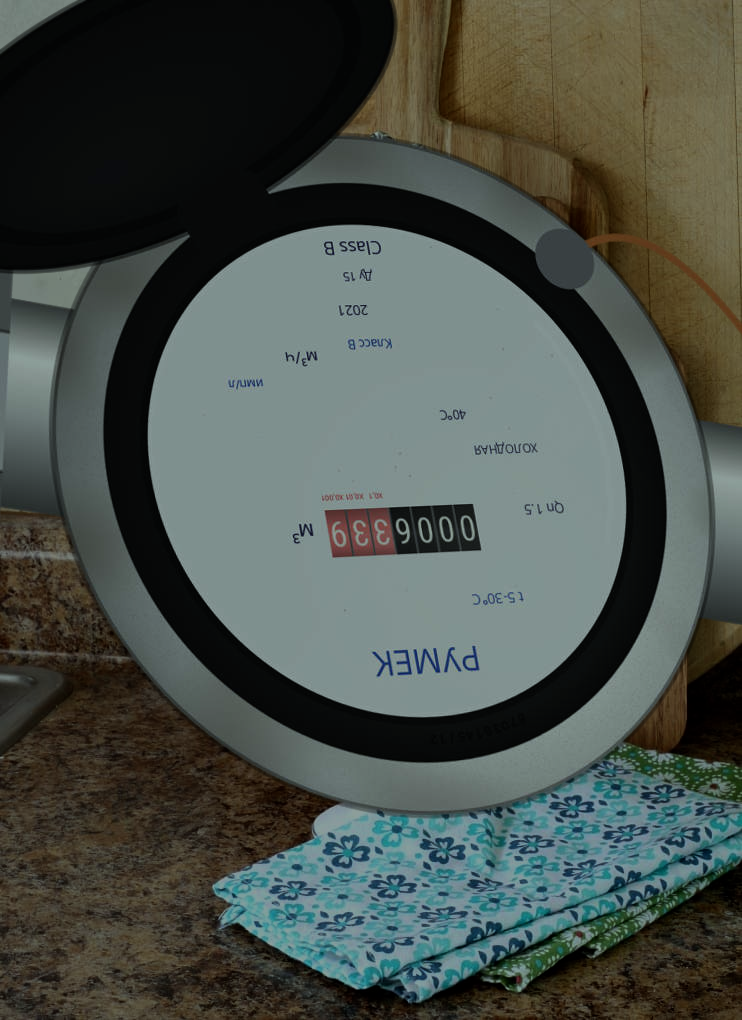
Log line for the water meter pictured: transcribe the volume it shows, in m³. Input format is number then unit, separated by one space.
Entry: 6.339 m³
